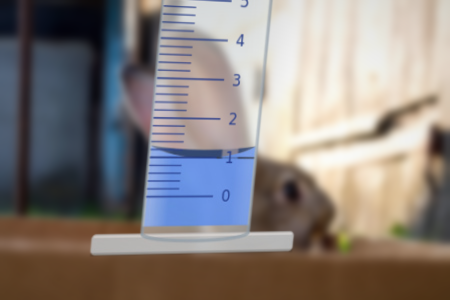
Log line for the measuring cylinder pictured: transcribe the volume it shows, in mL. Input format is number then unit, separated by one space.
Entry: 1 mL
